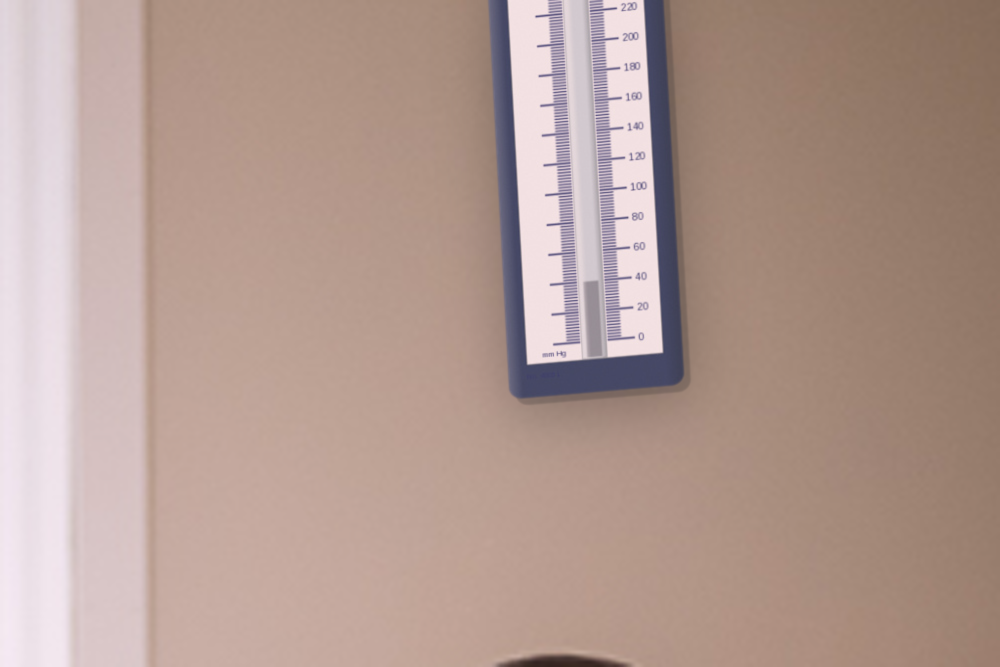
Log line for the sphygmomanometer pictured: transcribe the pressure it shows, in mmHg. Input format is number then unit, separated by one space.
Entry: 40 mmHg
